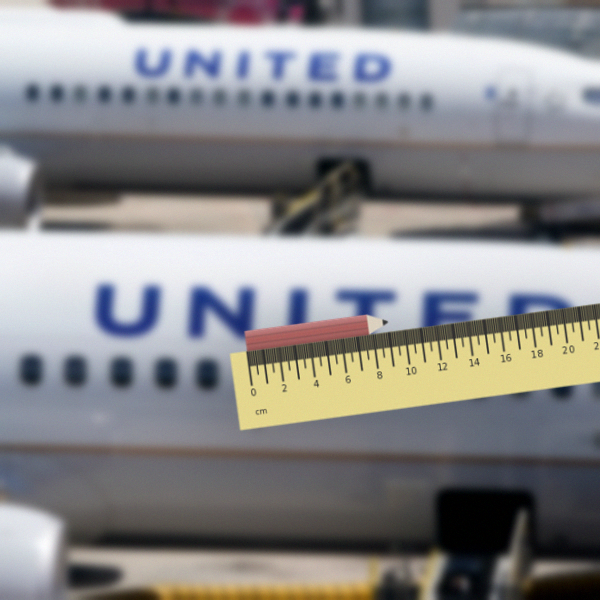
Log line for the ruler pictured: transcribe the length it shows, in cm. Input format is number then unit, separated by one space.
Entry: 9 cm
